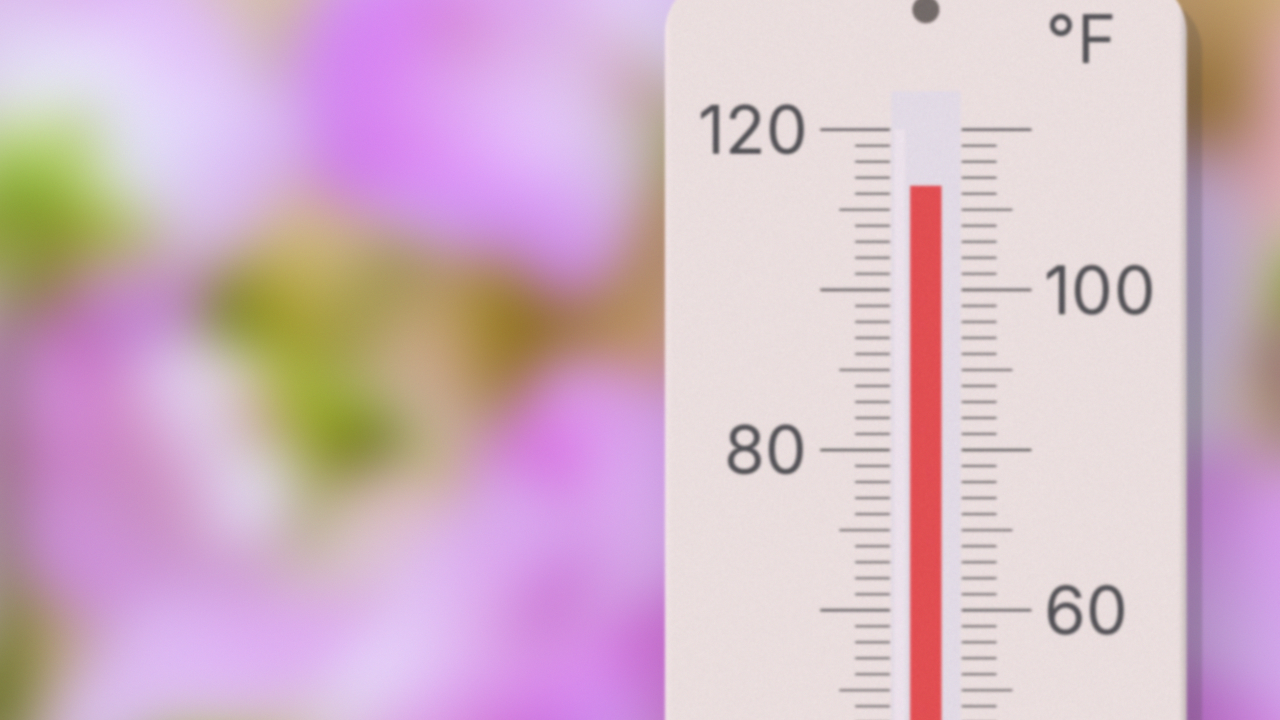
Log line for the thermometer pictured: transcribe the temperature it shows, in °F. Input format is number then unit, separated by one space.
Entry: 113 °F
